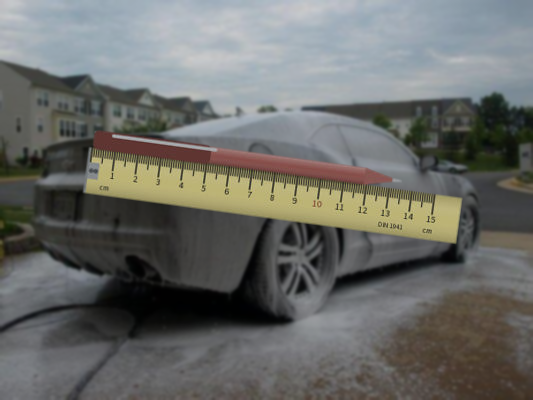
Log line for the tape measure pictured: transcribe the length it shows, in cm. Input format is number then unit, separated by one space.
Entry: 13.5 cm
